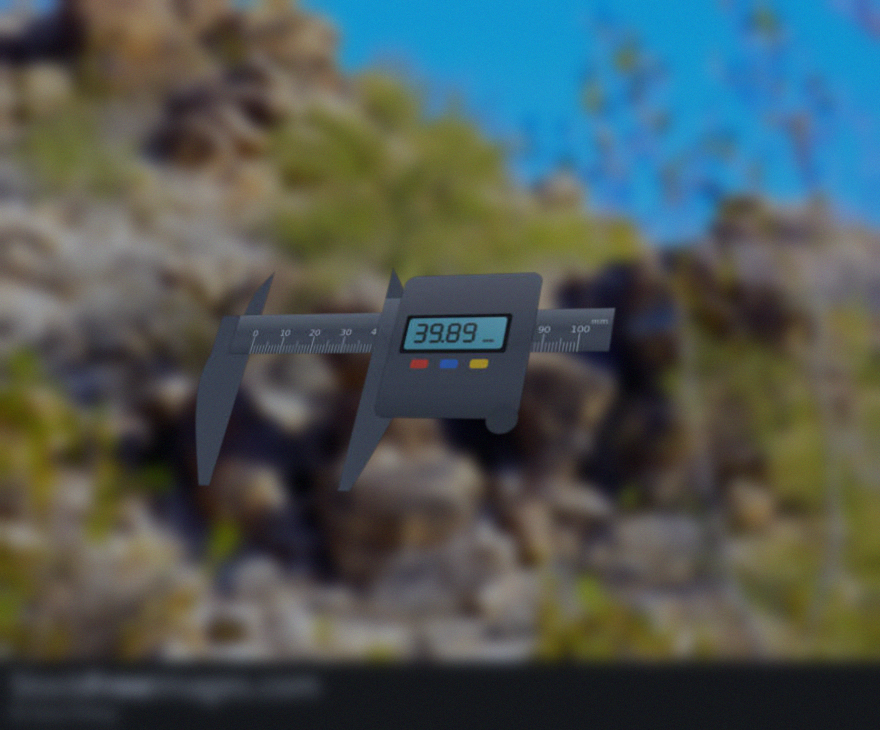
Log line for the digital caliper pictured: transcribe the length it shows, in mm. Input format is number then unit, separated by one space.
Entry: 39.89 mm
